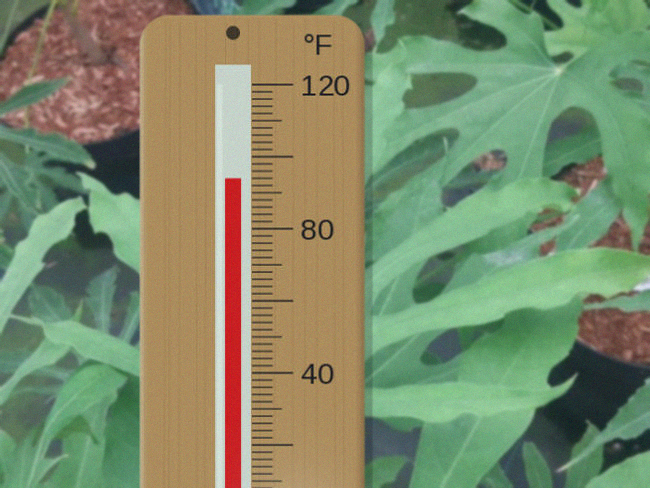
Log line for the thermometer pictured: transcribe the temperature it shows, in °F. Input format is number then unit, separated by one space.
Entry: 94 °F
